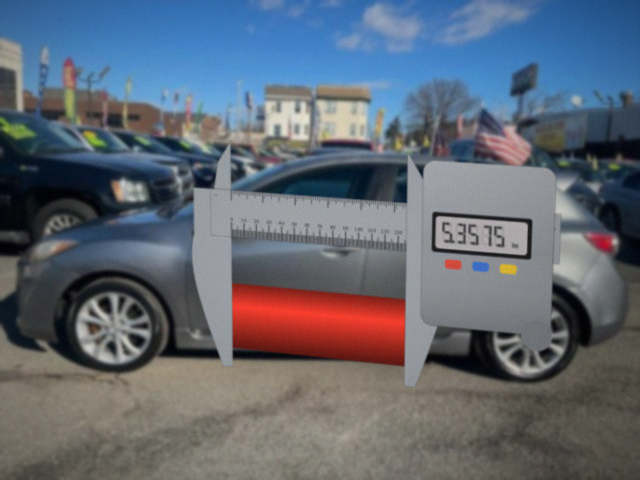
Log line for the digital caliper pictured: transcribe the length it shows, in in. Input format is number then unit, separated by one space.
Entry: 5.3575 in
